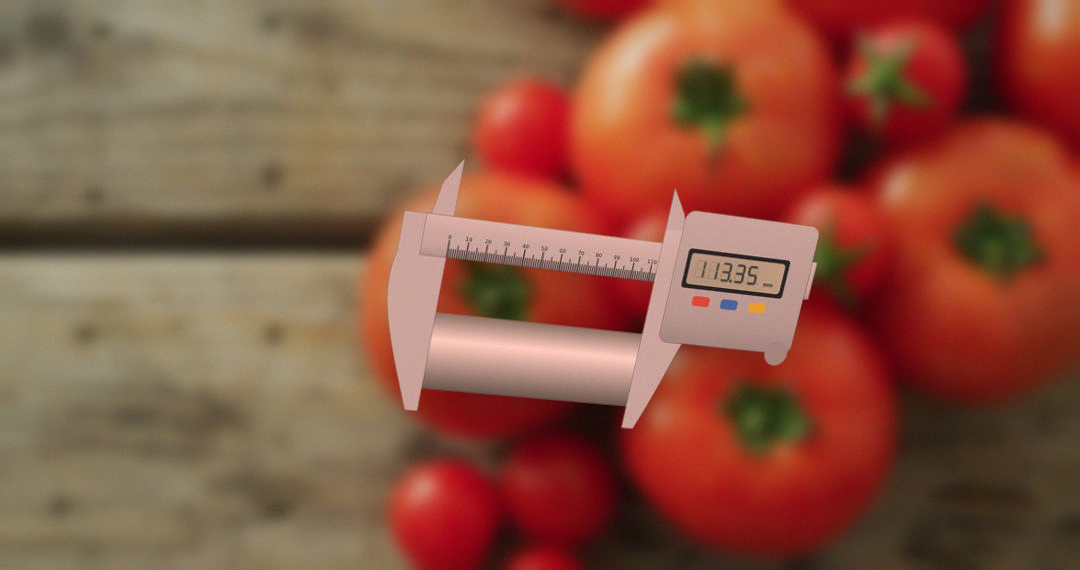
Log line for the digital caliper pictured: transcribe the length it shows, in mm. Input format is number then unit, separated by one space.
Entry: 113.35 mm
